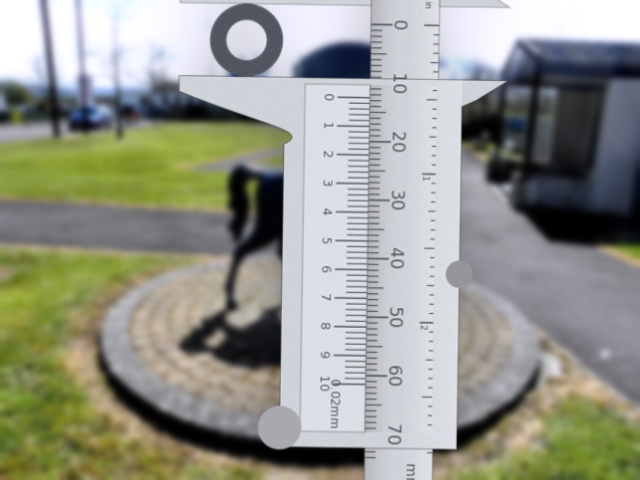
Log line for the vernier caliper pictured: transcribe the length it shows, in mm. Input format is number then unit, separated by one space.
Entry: 12.5 mm
